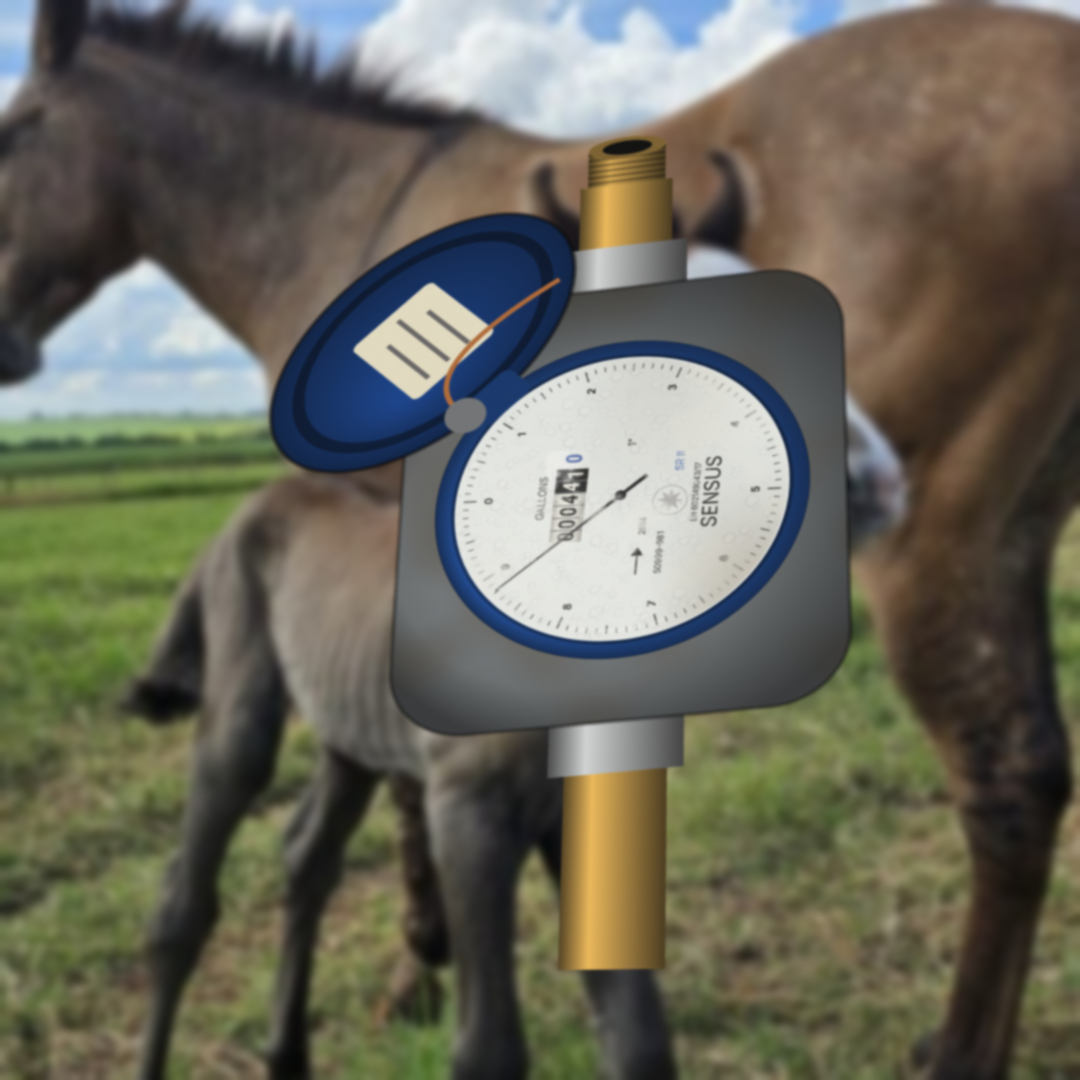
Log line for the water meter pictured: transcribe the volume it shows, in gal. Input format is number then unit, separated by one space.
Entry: 4408.8 gal
